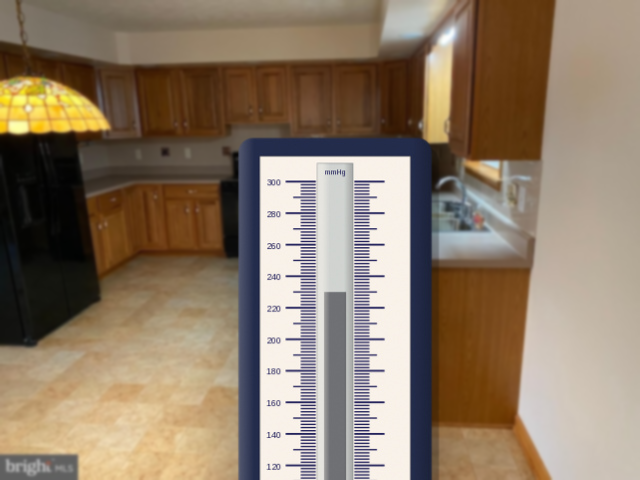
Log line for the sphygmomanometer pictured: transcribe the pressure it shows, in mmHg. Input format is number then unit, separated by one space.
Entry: 230 mmHg
